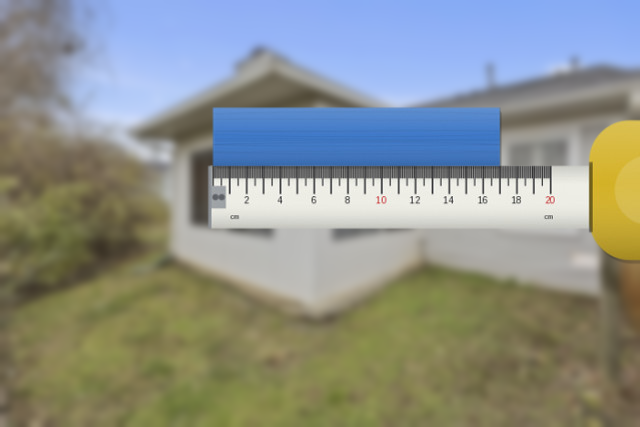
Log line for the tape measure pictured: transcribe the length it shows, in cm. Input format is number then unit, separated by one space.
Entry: 17 cm
